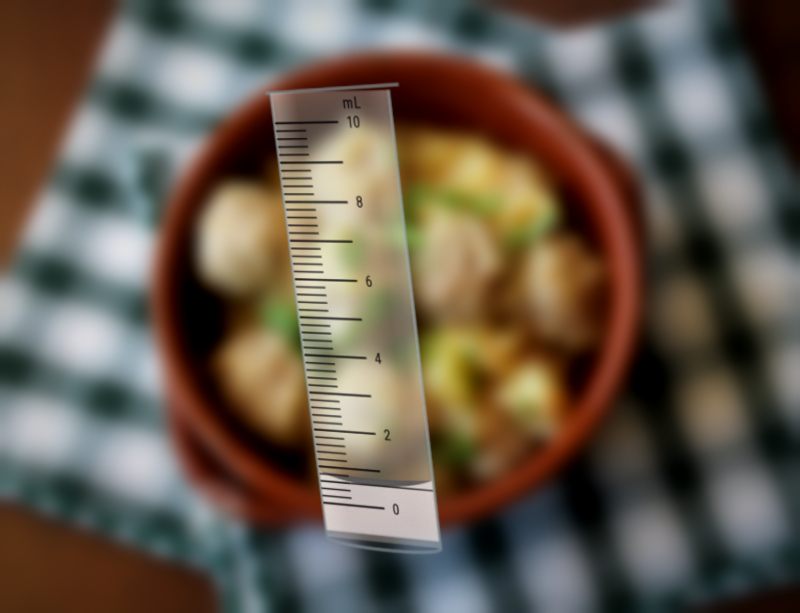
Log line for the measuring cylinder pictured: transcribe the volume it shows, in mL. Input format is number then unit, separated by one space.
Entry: 0.6 mL
